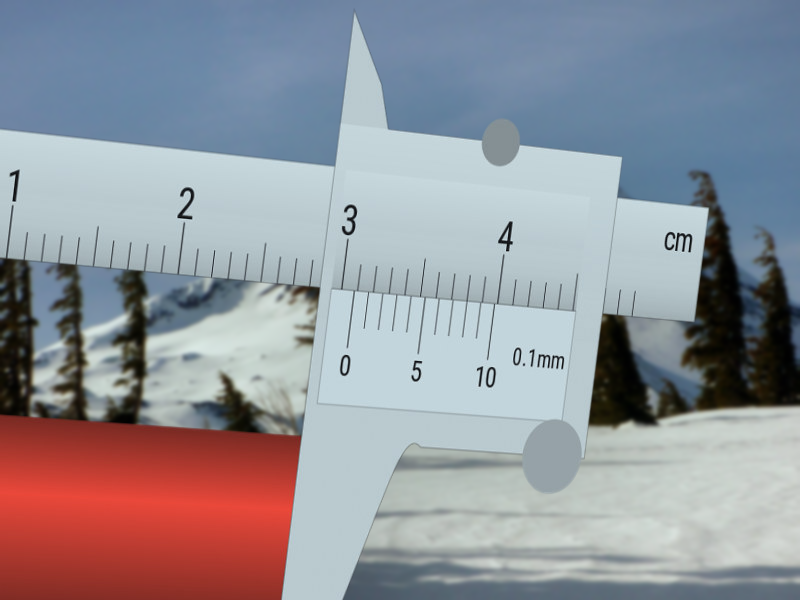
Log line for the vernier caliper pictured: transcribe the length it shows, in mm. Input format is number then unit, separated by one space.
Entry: 30.8 mm
